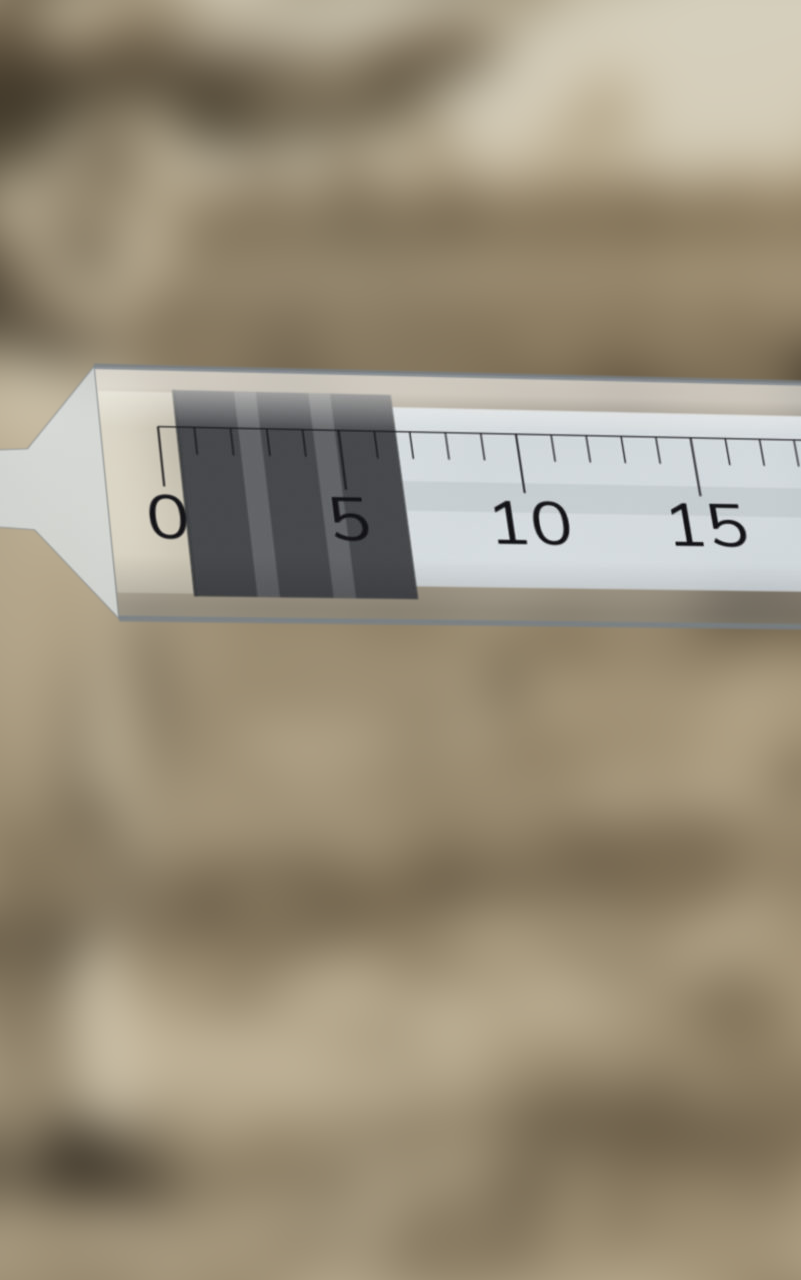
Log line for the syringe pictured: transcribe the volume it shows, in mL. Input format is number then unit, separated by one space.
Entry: 0.5 mL
